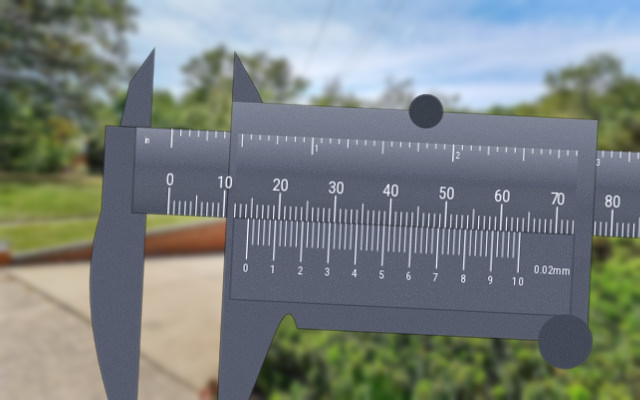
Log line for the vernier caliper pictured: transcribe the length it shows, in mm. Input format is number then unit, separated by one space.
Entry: 14.5 mm
